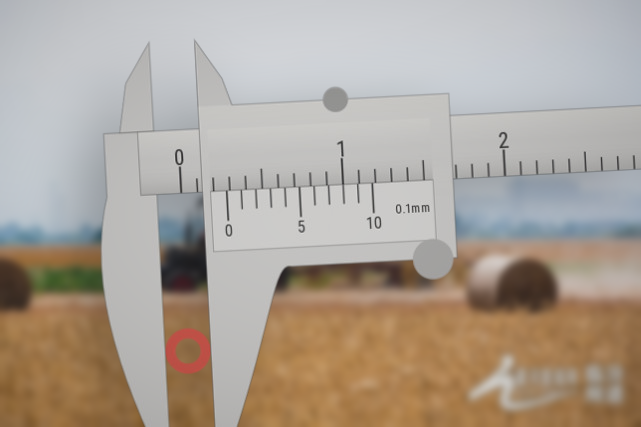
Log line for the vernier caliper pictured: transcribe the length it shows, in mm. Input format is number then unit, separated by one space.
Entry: 2.8 mm
